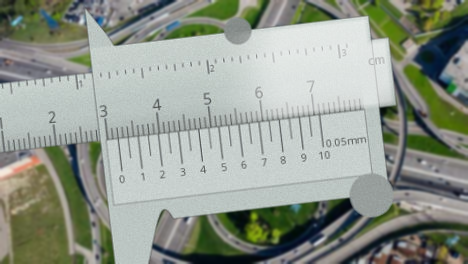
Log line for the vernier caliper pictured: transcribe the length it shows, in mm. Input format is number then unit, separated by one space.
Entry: 32.0 mm
